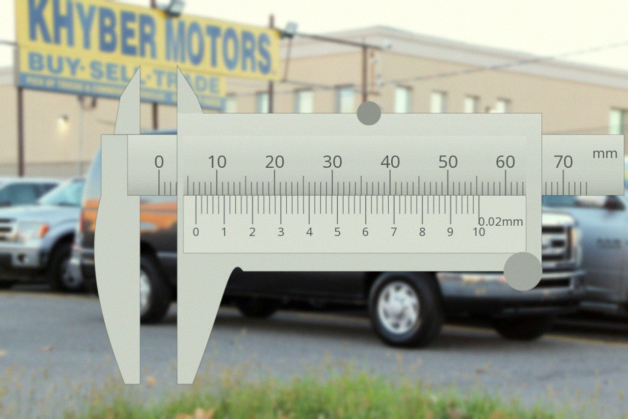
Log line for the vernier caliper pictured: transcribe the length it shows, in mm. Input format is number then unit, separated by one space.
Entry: 6.4 mm
